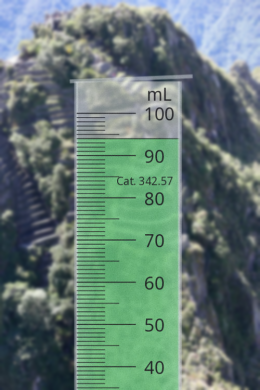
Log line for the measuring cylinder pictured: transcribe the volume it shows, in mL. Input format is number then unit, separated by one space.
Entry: 94 mL
